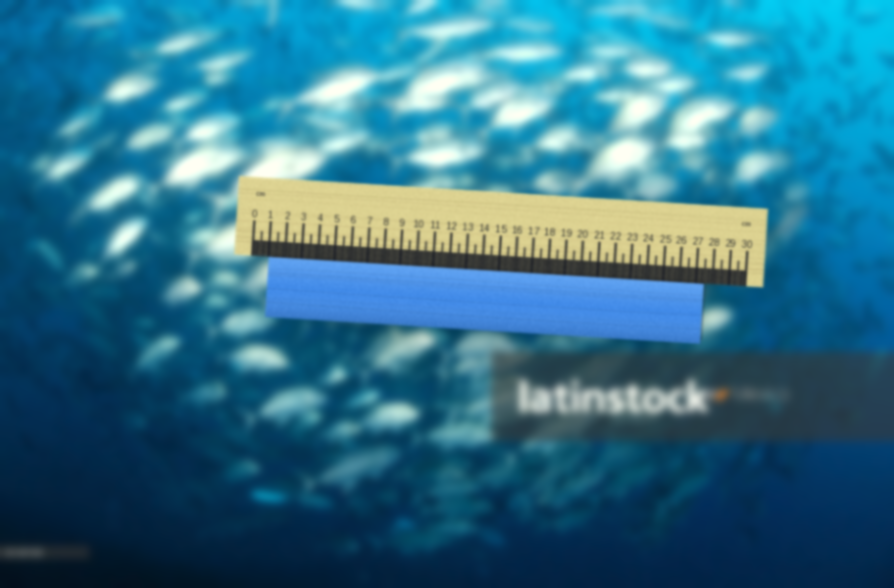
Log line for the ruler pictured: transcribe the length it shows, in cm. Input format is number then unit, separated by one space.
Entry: 26.5 cm
